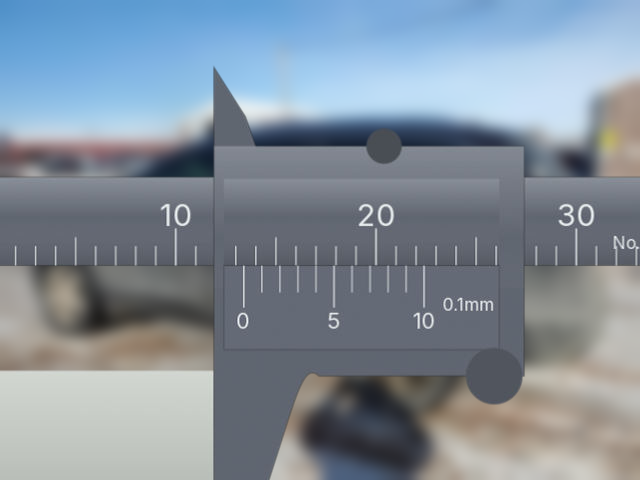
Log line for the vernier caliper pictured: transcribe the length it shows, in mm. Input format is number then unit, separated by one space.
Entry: 13.4 mm
